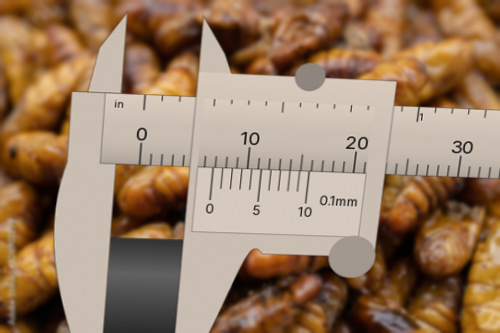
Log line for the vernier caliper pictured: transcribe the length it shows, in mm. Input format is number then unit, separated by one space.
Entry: 6.8 mm
